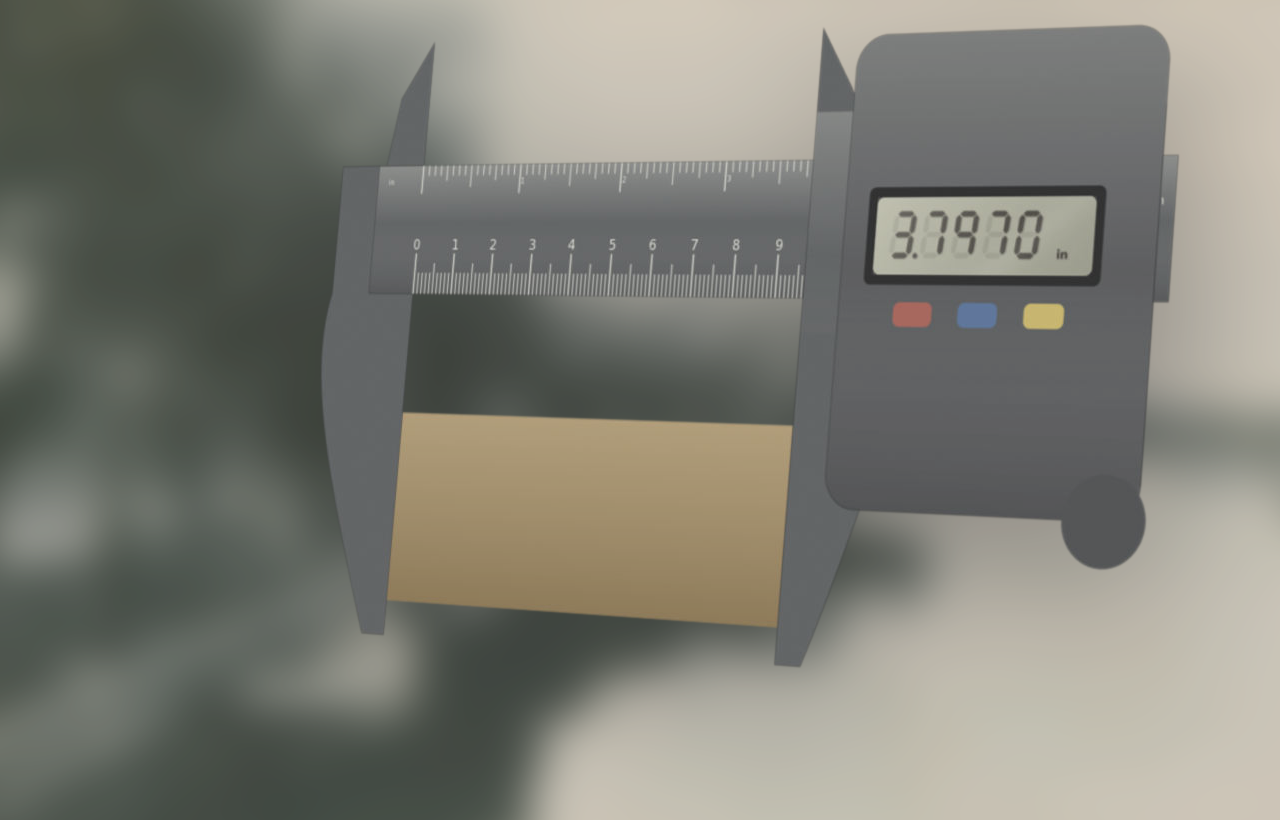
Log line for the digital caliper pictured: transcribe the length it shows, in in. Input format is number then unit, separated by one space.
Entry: 3.7970 in
